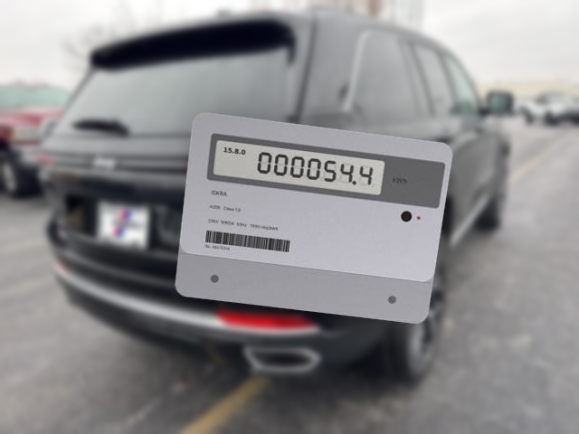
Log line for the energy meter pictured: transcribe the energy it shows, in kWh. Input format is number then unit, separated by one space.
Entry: 54.4 kWh
